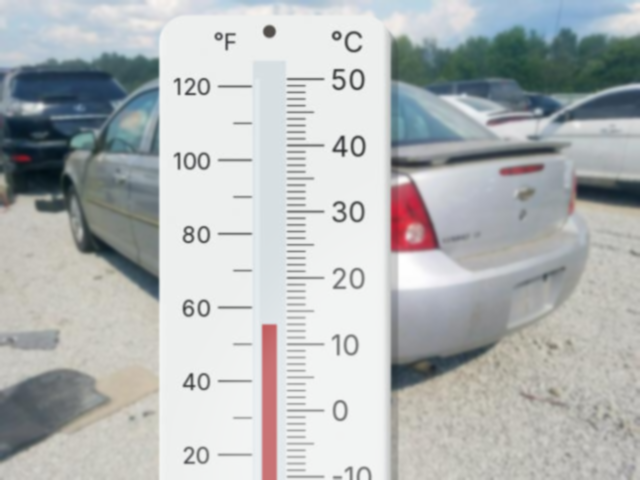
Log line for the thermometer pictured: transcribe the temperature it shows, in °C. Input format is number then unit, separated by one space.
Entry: 13 °C
